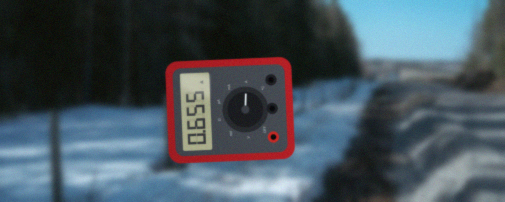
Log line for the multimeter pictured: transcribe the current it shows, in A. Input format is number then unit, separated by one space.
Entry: 0.655 A
